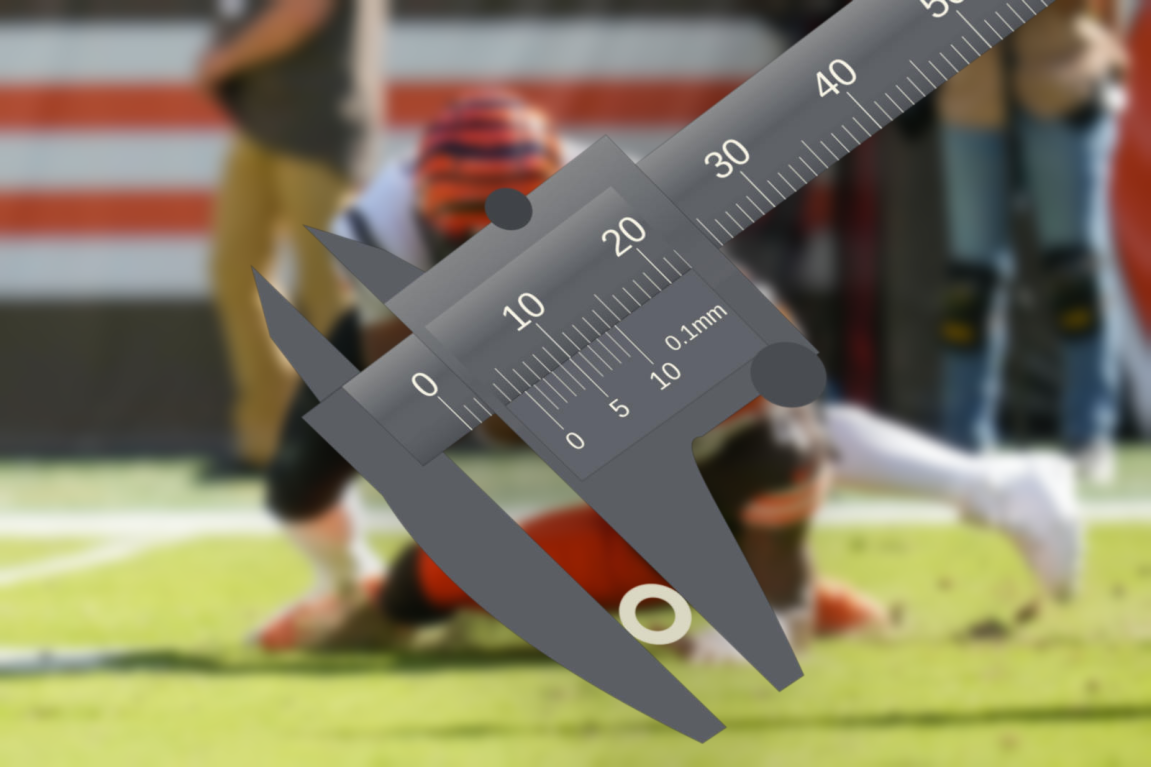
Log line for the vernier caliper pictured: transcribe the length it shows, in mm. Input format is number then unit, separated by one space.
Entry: 5.4 mm
